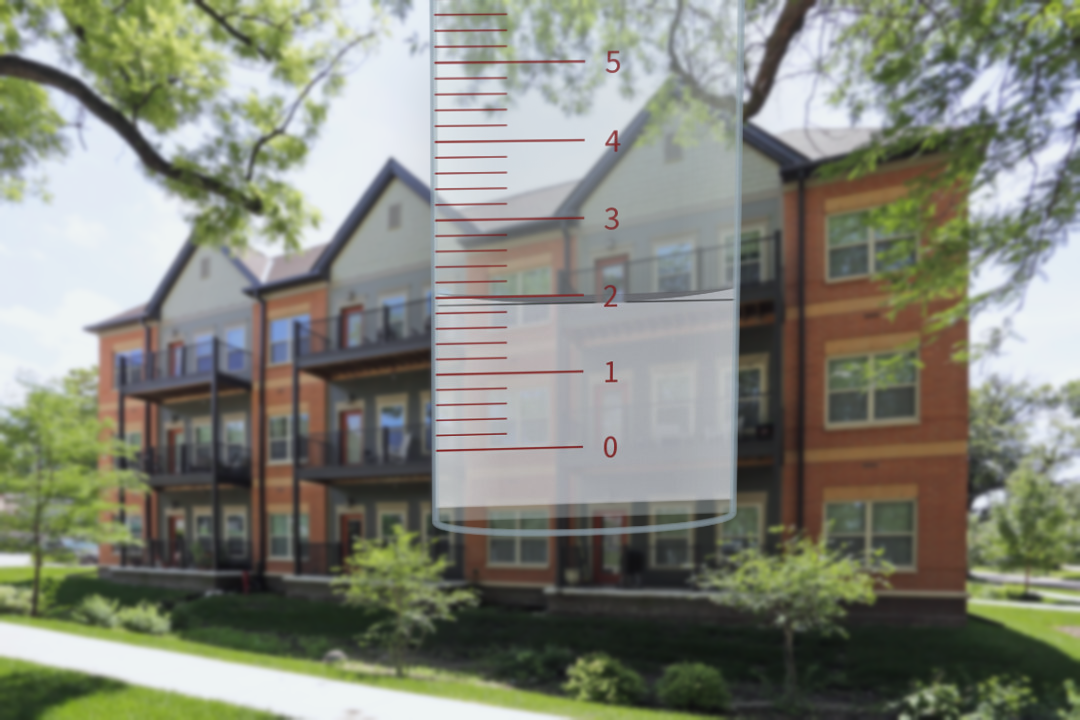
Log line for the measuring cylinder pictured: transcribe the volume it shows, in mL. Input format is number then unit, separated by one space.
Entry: 1.9 mL
